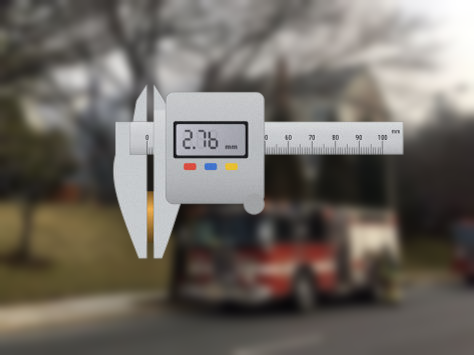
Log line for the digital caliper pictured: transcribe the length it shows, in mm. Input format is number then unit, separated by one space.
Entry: 2.76 mm
